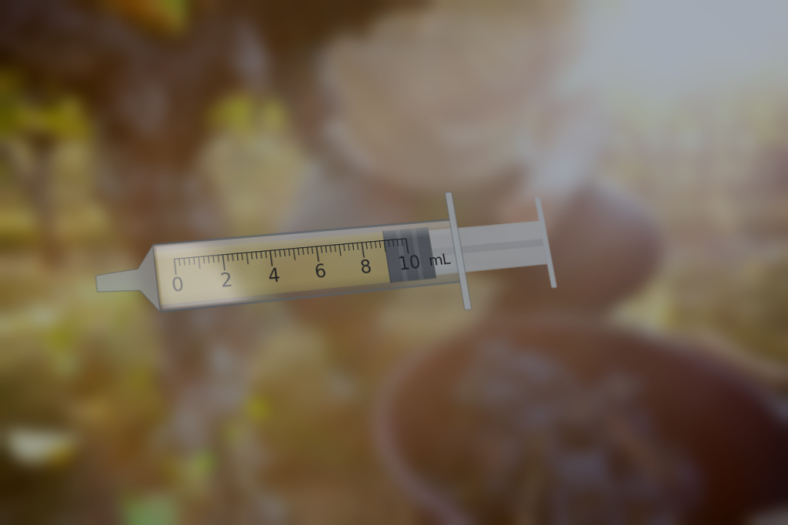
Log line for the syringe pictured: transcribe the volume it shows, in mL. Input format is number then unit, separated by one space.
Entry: 9 mL
